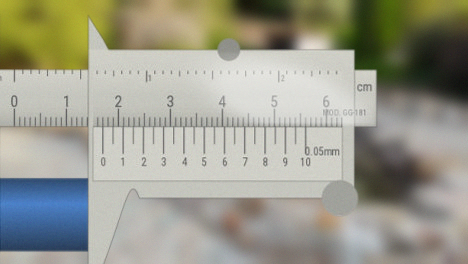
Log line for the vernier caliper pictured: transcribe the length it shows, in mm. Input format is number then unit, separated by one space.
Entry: 17.0 mm
